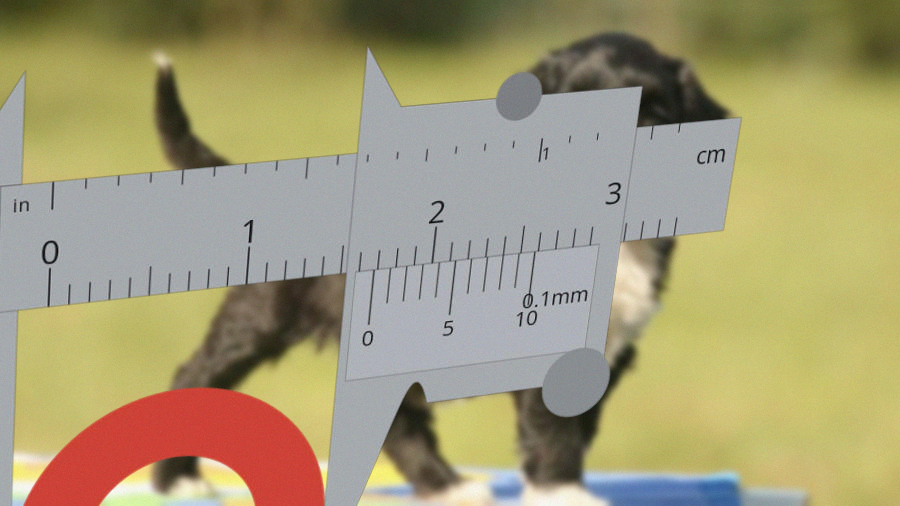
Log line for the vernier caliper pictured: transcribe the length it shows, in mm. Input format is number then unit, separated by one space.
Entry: 16.8 mm
